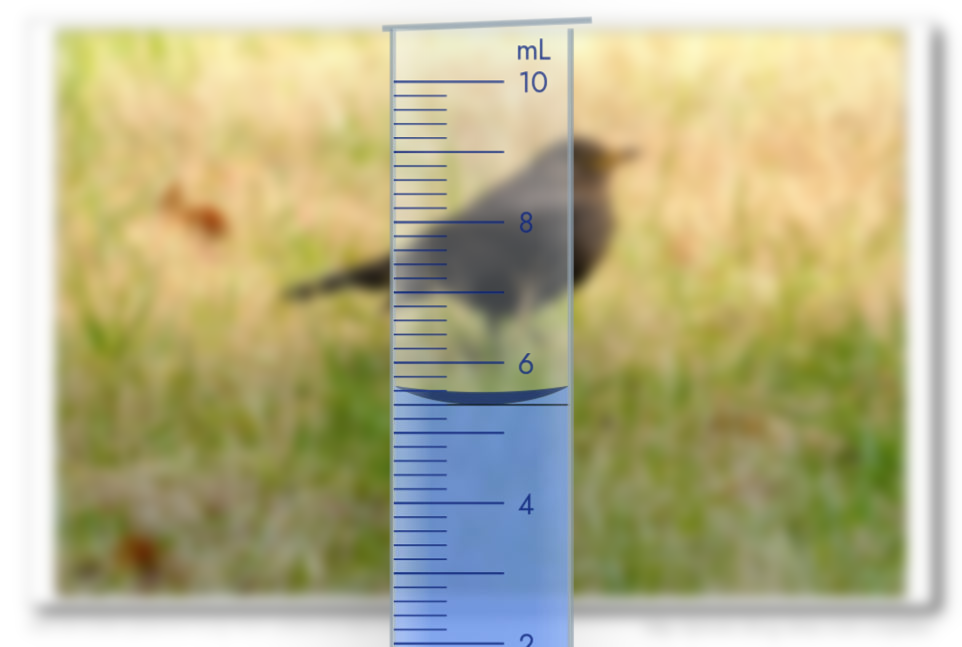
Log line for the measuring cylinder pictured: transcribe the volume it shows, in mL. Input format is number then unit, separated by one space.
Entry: 5.4 mL
